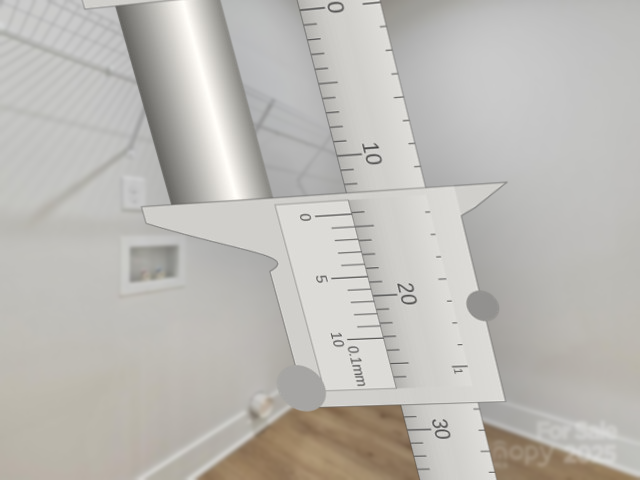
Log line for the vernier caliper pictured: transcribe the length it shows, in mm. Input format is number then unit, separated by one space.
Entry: 14.1 mm
